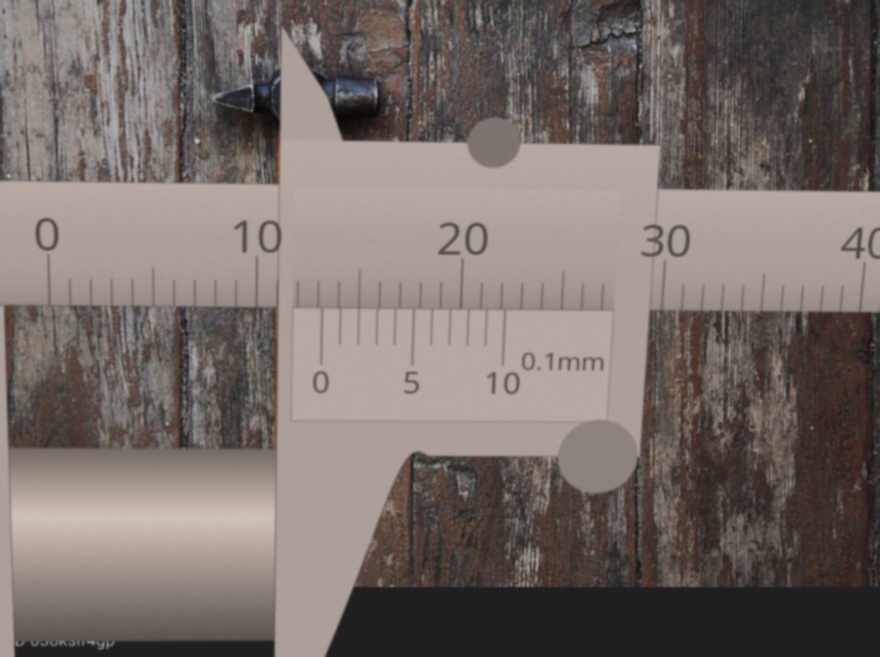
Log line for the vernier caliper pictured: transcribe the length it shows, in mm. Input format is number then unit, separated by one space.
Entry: 13.2 mm
